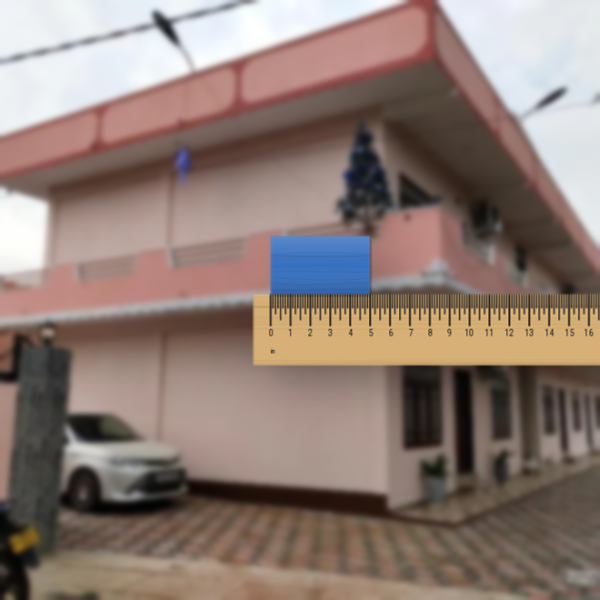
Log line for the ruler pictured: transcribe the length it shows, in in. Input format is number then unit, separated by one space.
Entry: 5 in
